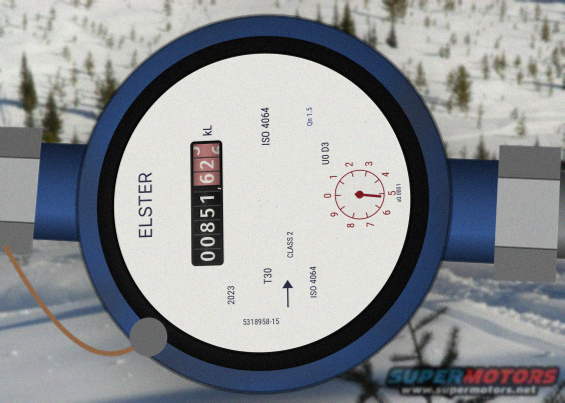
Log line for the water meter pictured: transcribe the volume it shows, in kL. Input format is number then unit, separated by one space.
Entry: 851.6255 kL
